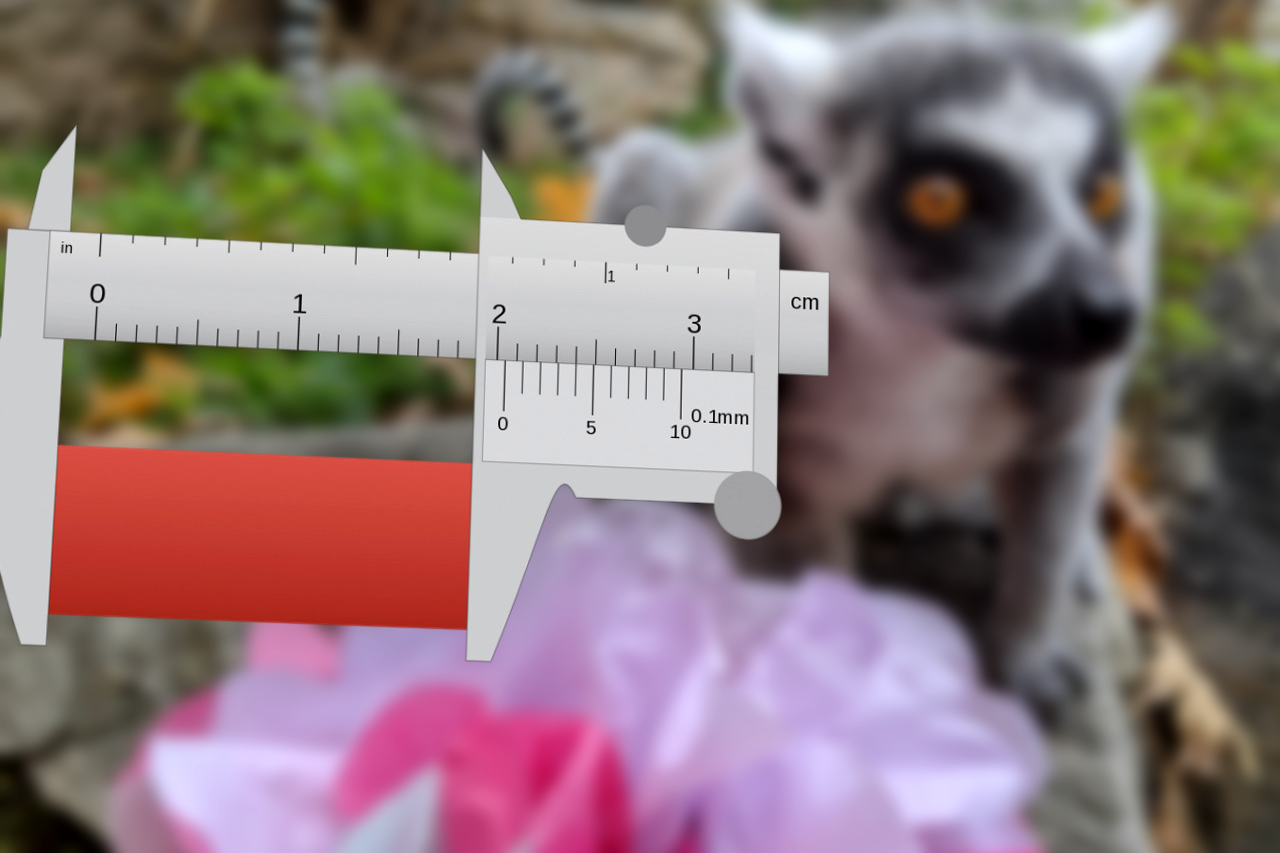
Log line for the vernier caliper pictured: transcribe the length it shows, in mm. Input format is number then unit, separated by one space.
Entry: 20.4 mm
